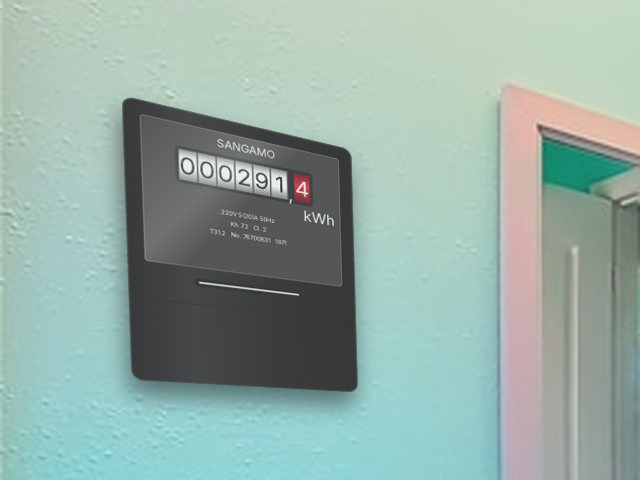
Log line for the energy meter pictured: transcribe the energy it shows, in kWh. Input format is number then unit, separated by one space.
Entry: 291.4 kWh
